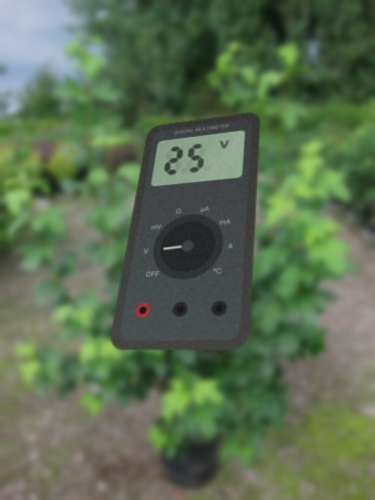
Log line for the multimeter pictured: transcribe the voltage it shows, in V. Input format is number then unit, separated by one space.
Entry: 25 V
